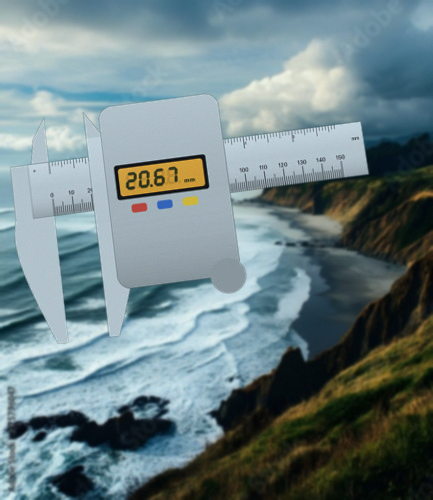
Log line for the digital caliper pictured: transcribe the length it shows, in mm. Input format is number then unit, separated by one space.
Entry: 20.67 mm
